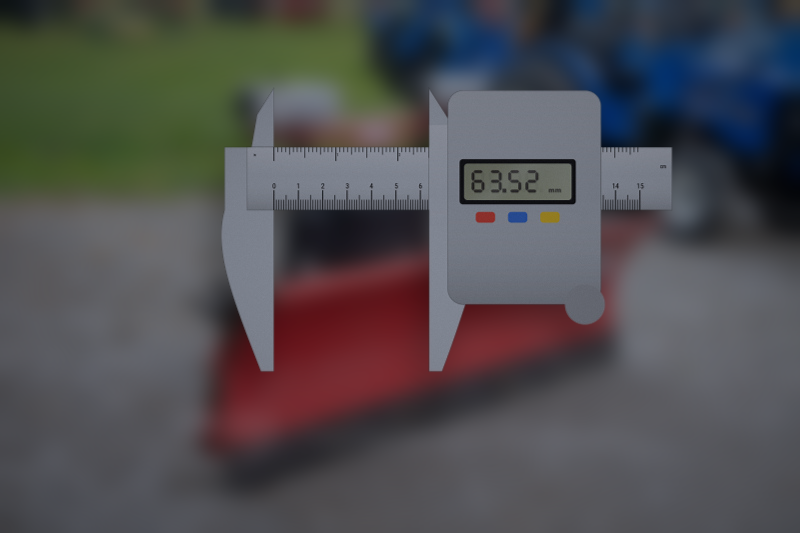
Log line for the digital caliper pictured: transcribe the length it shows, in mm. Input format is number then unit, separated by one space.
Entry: 63.52 mm
